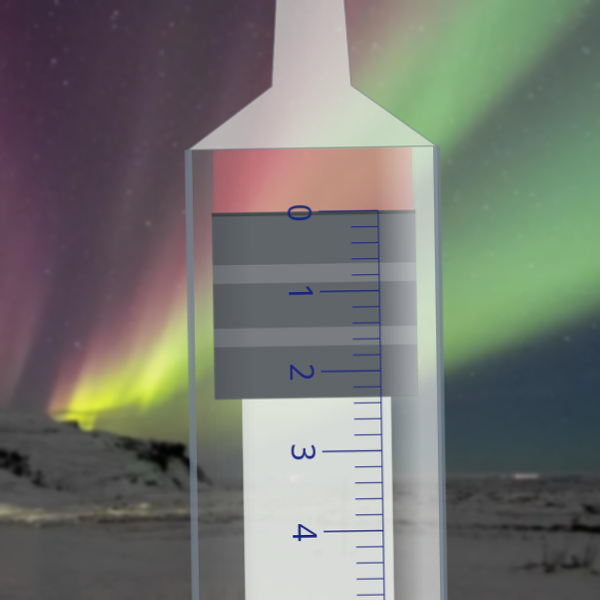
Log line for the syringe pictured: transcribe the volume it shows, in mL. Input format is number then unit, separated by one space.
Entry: 0 mL
